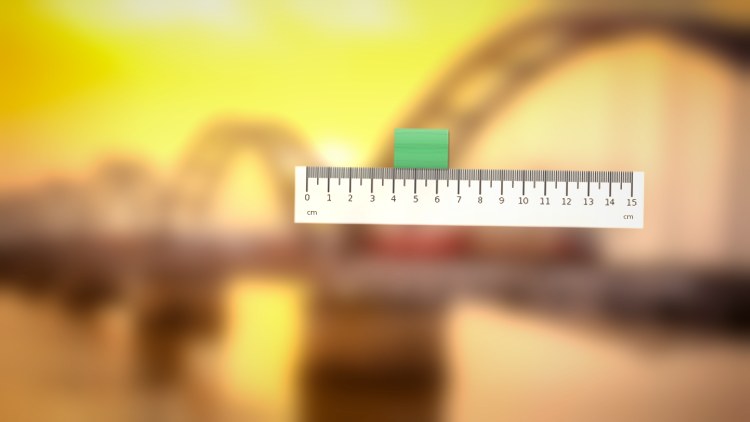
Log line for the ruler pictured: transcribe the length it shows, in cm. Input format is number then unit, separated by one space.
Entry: 2.5 cm
